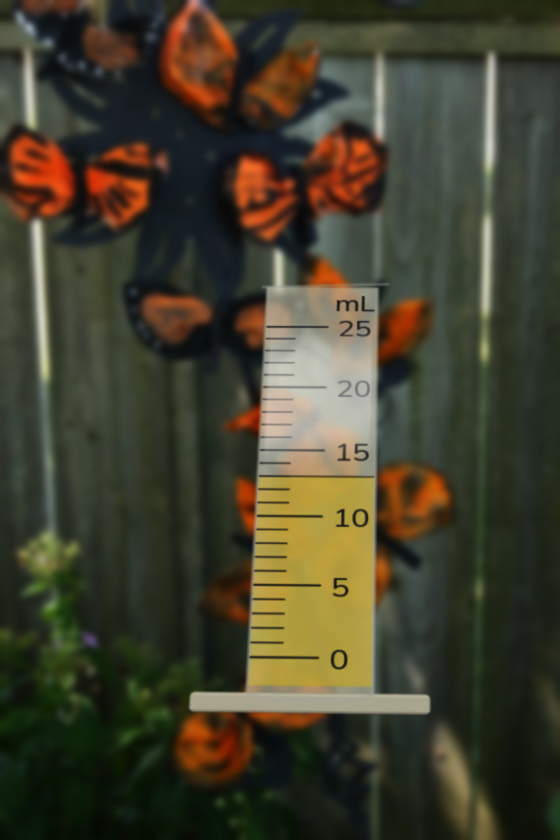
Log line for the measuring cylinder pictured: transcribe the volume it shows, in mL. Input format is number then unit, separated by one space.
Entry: 13 mL
